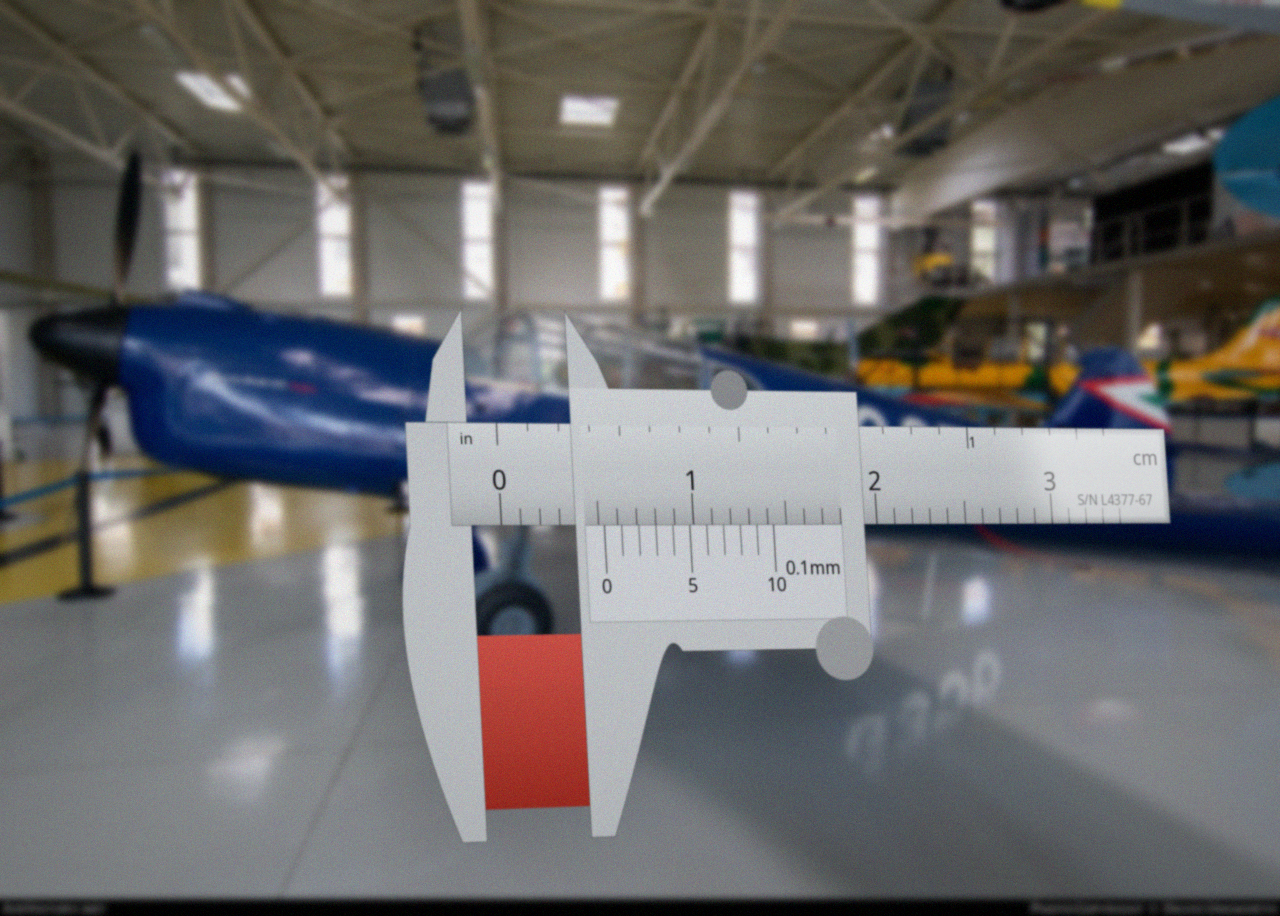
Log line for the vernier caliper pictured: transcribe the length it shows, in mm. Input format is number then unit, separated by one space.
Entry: 5.3 mm
